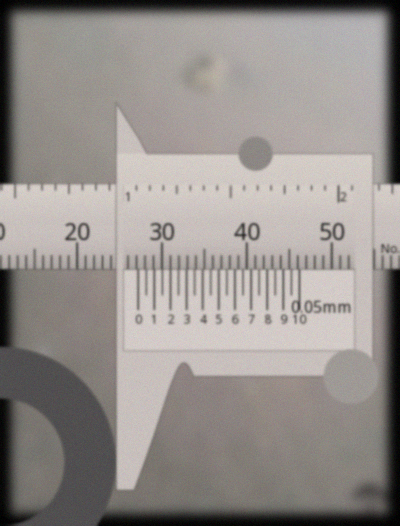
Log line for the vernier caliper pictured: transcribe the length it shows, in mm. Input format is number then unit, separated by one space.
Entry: 27.2 mm
